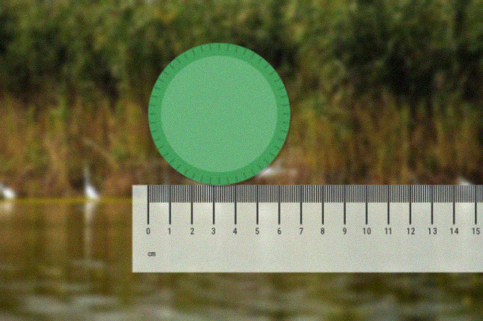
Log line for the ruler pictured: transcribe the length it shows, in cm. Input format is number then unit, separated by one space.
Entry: 6.5 cm
